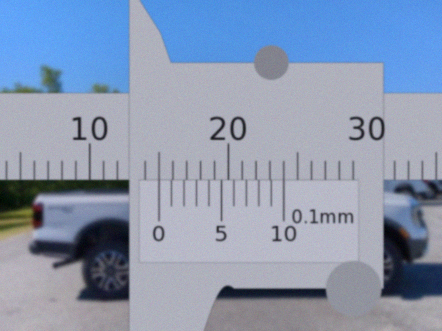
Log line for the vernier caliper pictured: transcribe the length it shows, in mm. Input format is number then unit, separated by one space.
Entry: 15.0 mm
